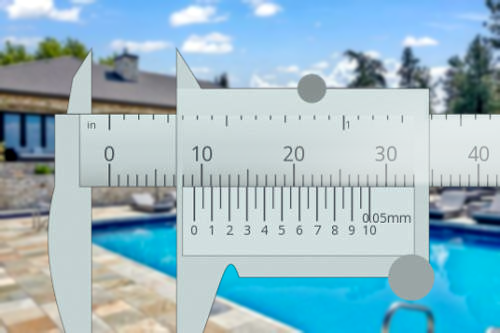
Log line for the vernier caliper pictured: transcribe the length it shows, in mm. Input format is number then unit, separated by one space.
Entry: 9.2 mm
